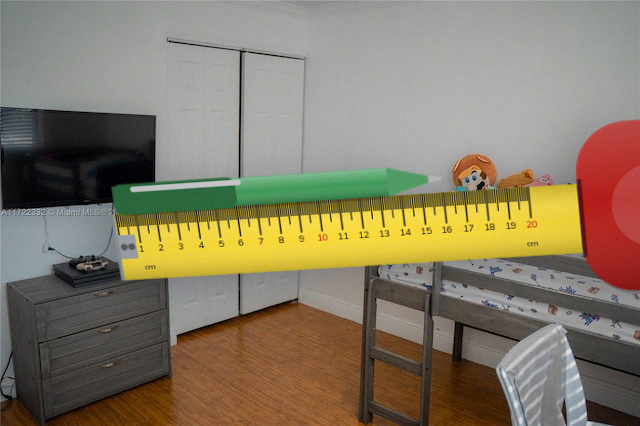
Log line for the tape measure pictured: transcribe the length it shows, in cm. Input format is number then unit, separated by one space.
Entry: 16 cm
